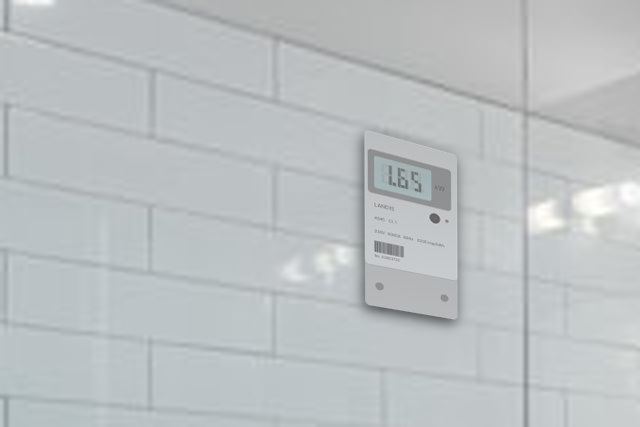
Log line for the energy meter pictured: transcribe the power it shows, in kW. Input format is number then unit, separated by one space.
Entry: 1.65 kW
